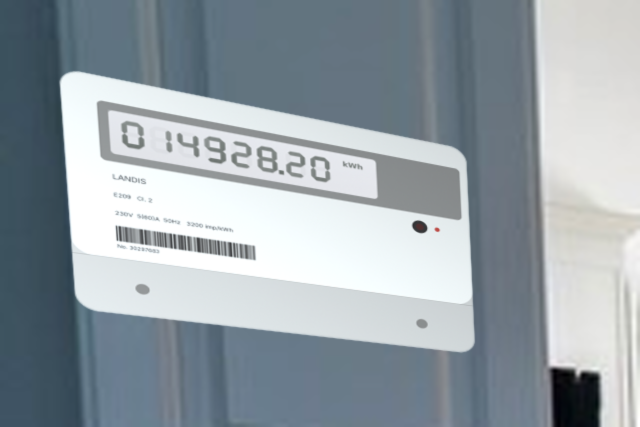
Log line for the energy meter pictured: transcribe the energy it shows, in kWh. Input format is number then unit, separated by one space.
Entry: 14928.20 kWh
